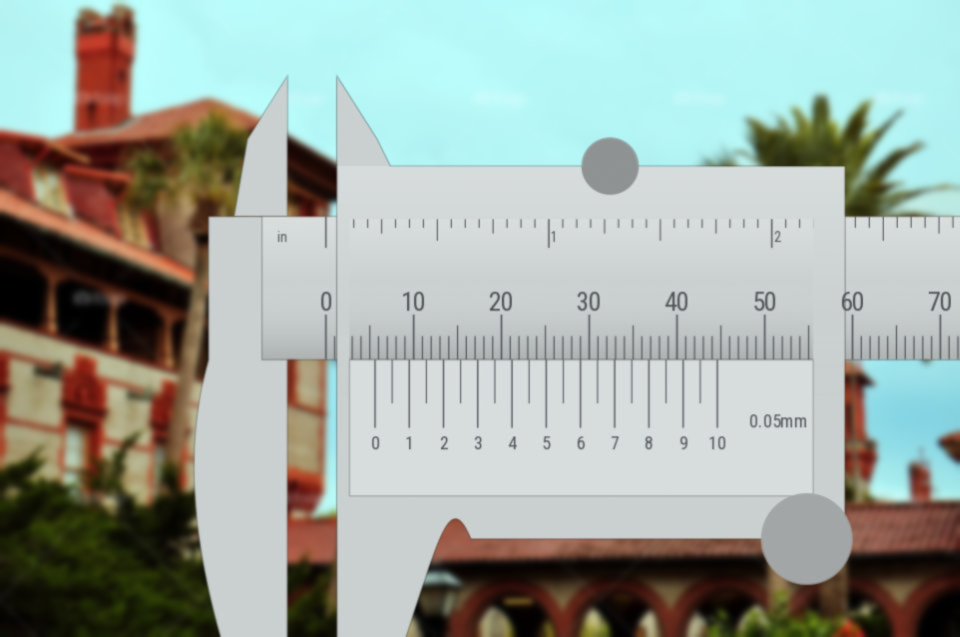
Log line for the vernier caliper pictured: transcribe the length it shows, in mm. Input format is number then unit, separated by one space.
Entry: 5.6 mm
